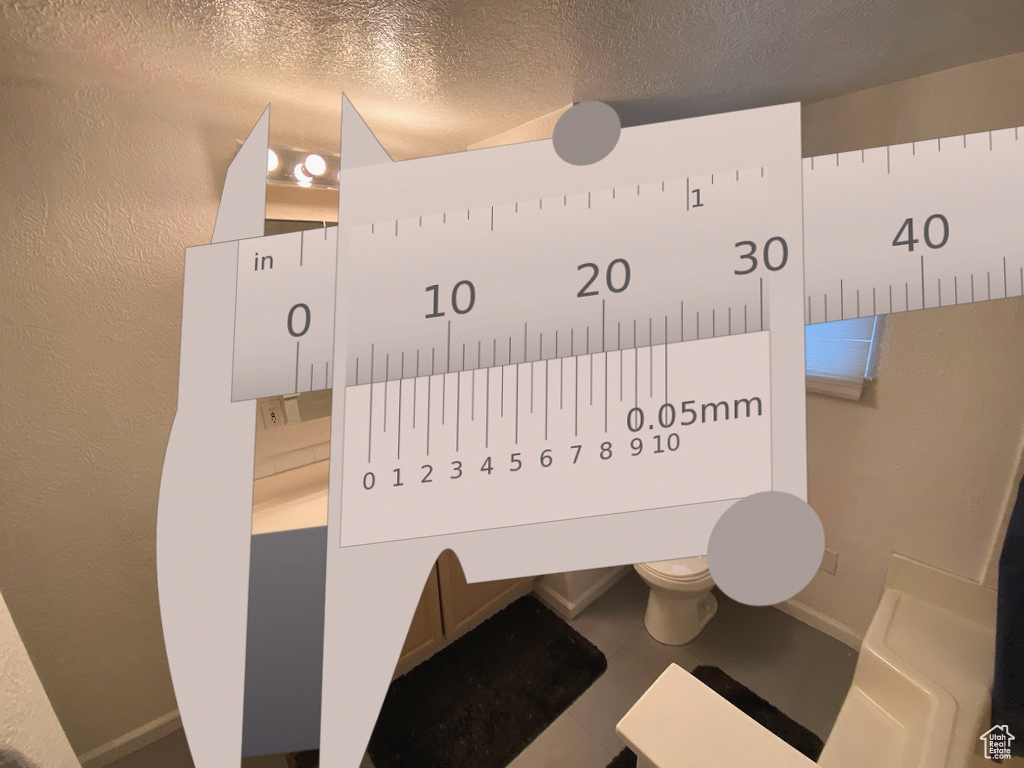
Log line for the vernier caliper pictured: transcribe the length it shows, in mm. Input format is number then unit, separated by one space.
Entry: 5.0 mm
